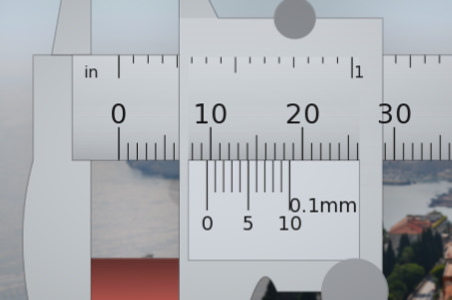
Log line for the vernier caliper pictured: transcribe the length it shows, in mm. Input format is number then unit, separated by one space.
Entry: 9.6 mm
